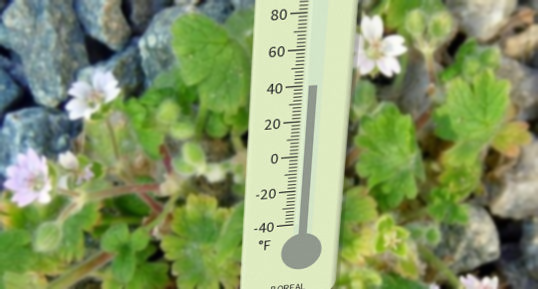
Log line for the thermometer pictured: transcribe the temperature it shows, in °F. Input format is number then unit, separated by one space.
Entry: 40 °F
